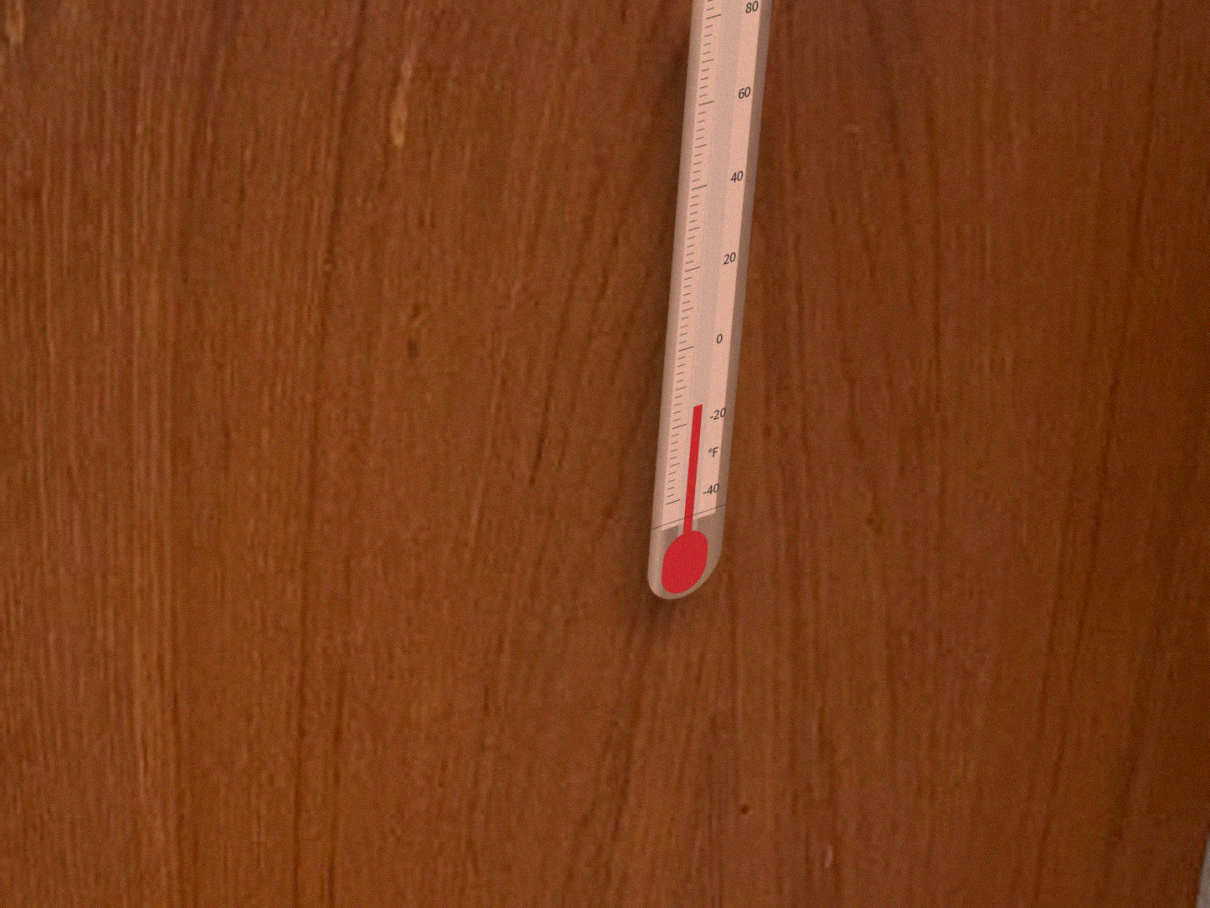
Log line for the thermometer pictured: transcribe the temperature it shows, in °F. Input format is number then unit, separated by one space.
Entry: -16 °F
